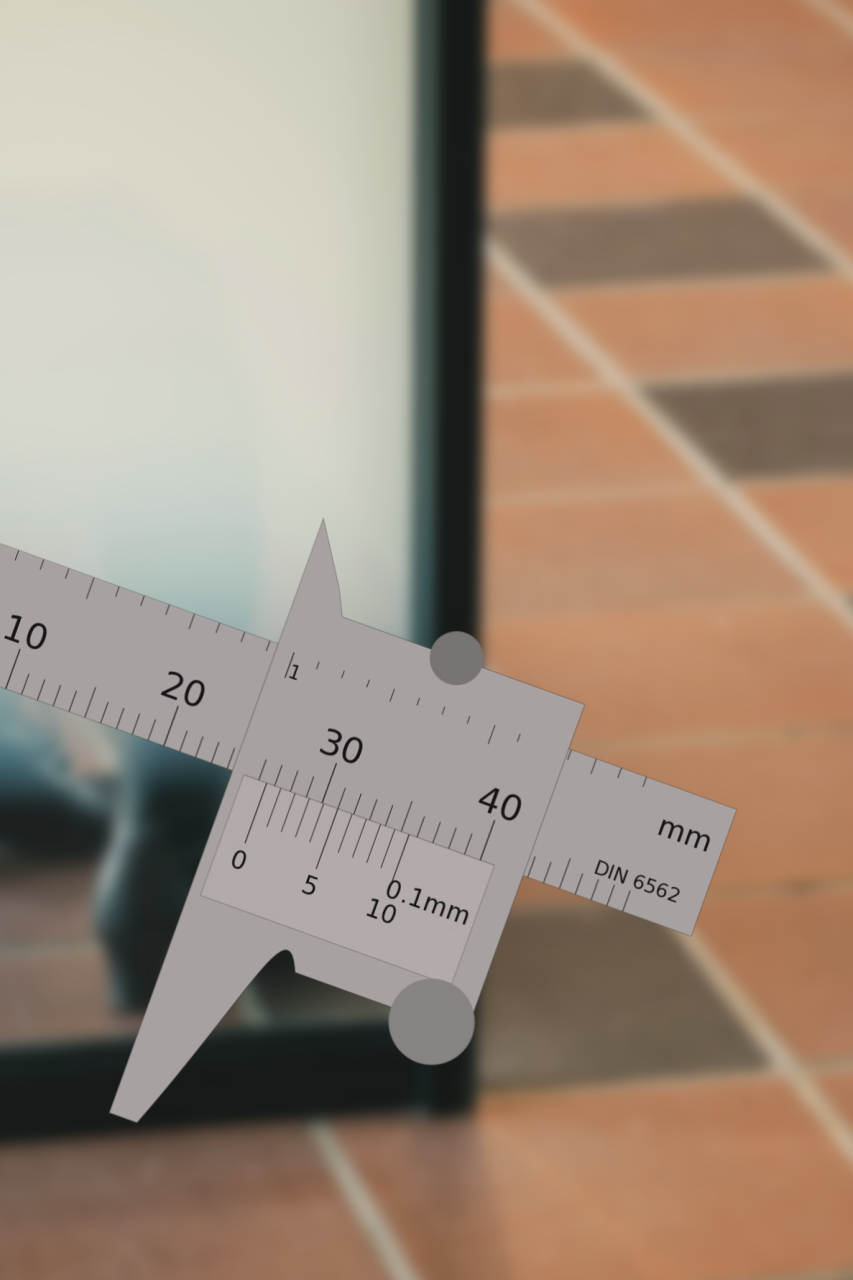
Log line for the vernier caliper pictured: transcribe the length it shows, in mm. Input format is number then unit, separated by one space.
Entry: 26.5 mm
